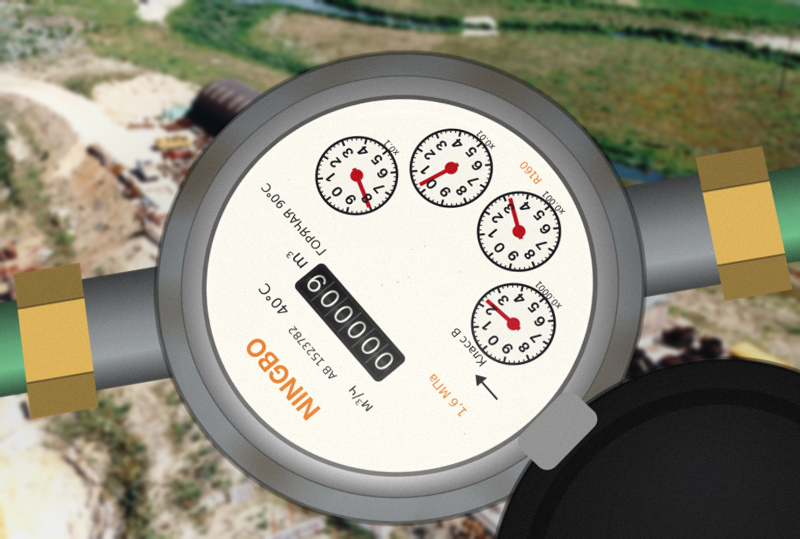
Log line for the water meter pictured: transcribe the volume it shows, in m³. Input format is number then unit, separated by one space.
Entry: 9.8032 m³
